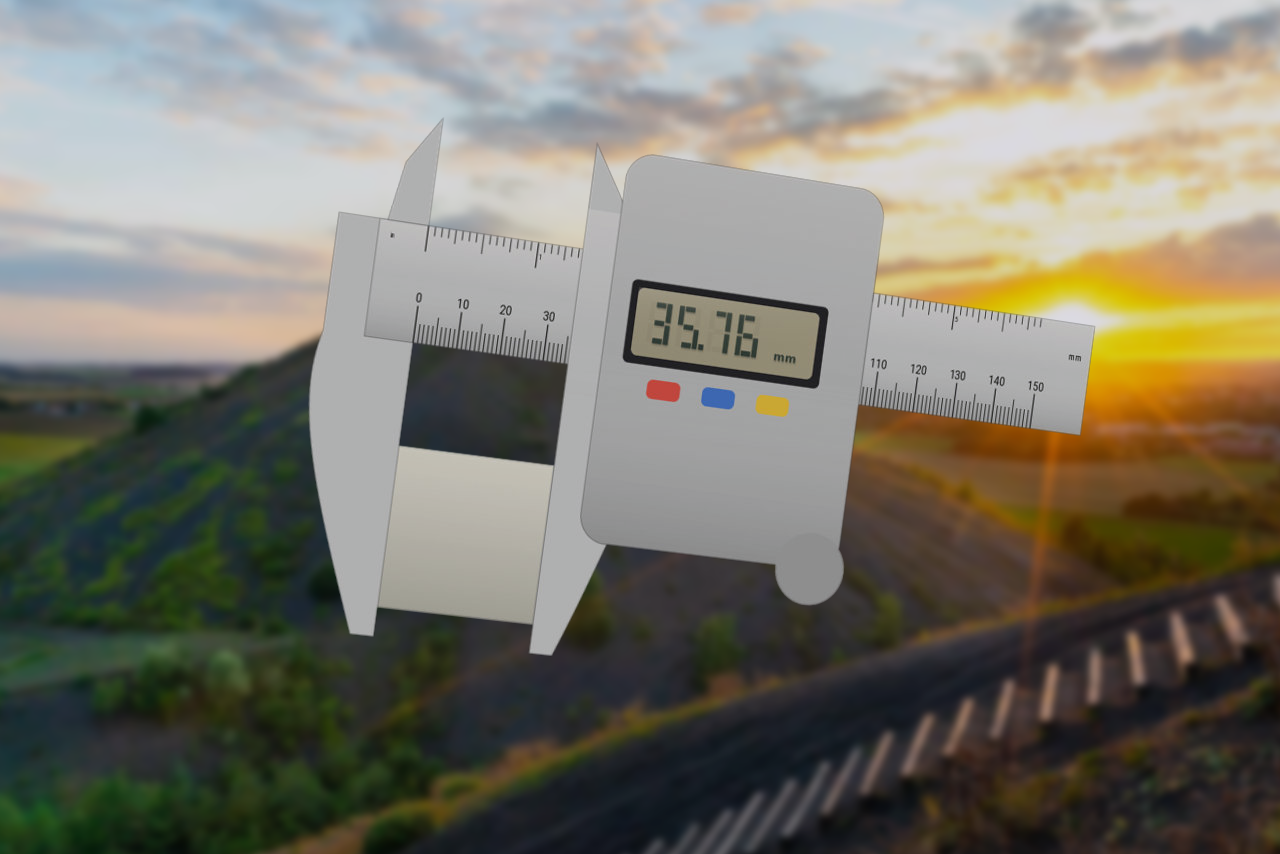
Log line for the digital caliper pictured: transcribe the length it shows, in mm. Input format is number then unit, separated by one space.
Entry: 35.76 mm
